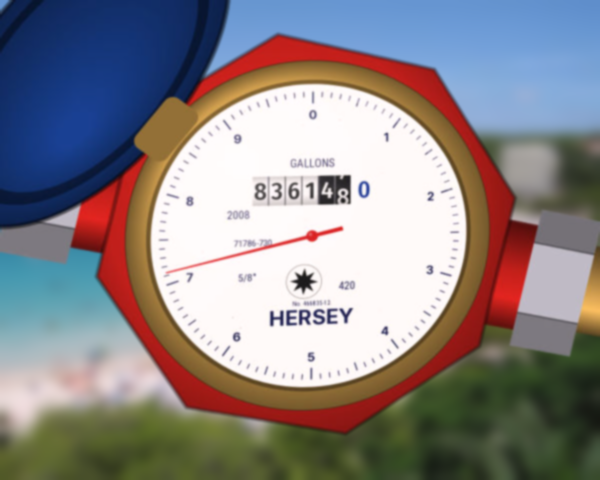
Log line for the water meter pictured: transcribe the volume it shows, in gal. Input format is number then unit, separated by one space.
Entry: 8361477.1 gal
